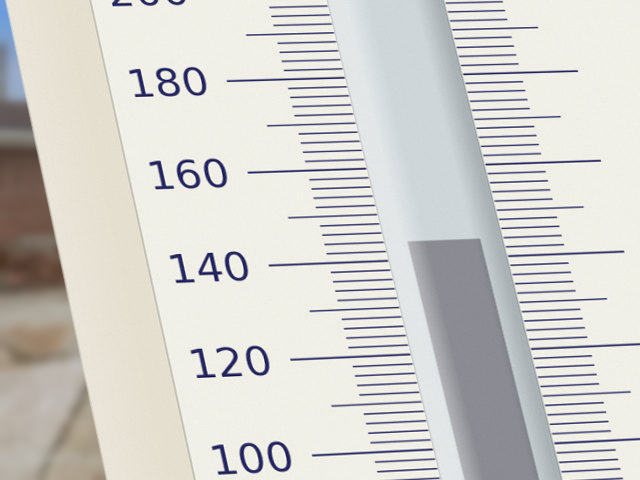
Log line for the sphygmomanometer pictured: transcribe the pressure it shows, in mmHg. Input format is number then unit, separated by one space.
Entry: 144 mmHg
